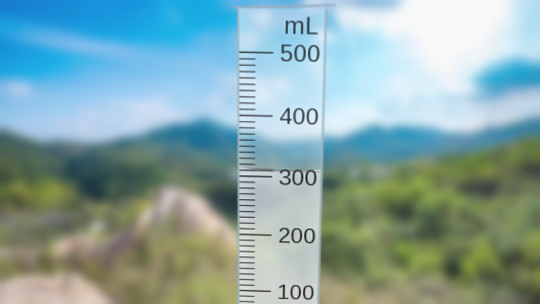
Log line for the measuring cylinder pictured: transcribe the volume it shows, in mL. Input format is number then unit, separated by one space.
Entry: 310 mL
